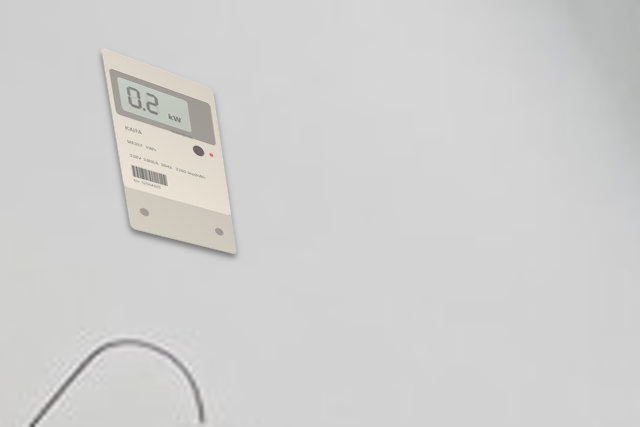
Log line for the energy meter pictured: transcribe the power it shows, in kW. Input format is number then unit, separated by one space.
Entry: 0.2 kW
